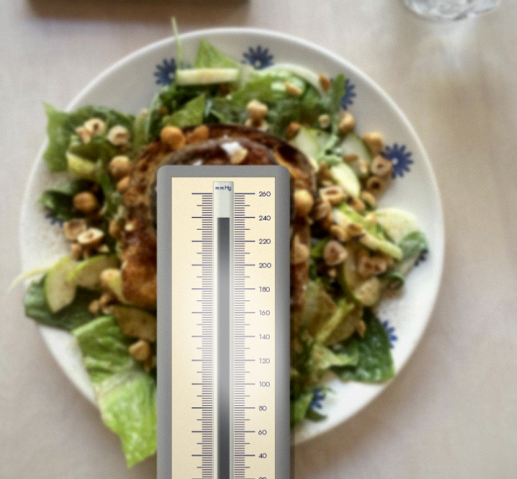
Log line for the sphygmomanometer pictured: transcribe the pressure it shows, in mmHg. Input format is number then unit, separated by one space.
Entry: 240 mmHg
